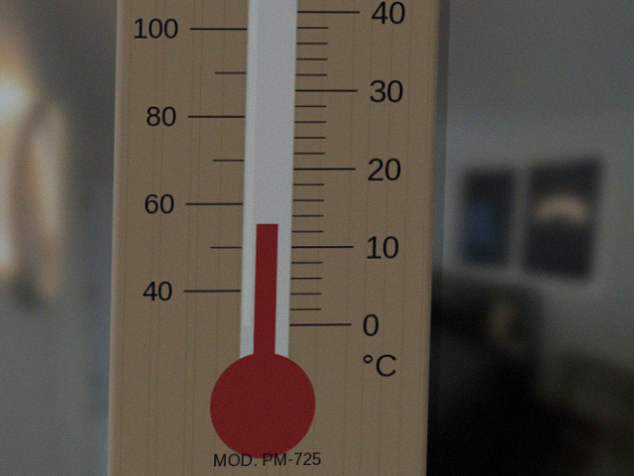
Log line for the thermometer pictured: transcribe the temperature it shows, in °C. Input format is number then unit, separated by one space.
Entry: 13 °C
